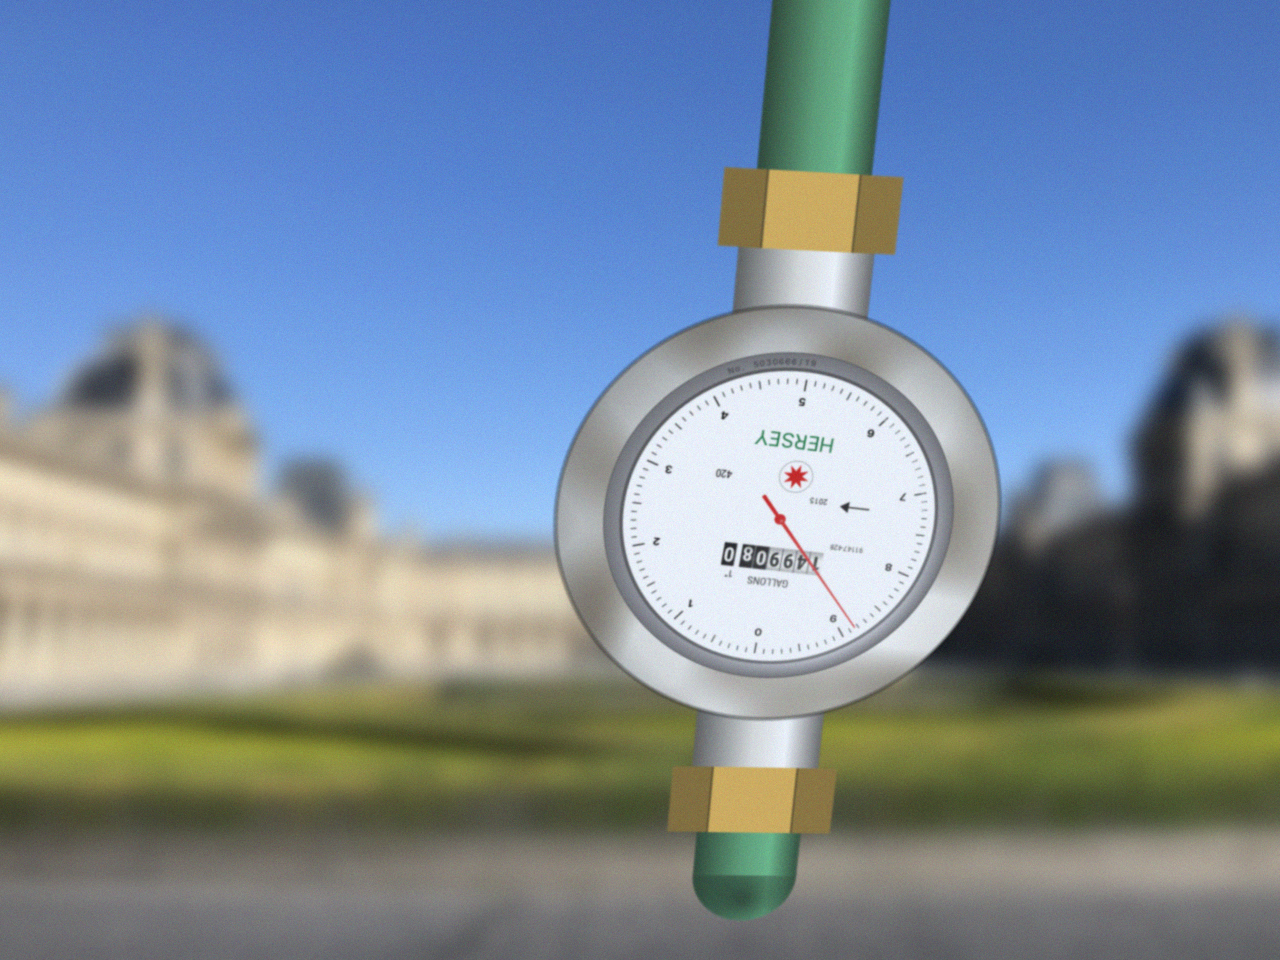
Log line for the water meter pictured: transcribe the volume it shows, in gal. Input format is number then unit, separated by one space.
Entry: 1499078.8 gal
